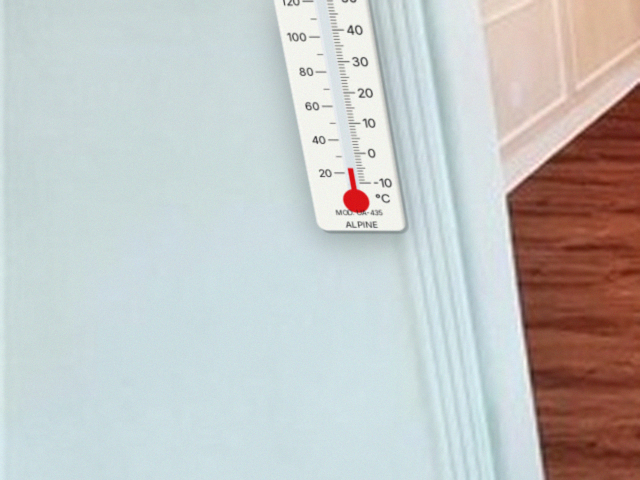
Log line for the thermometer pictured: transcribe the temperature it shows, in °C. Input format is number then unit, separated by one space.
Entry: -5 °C
